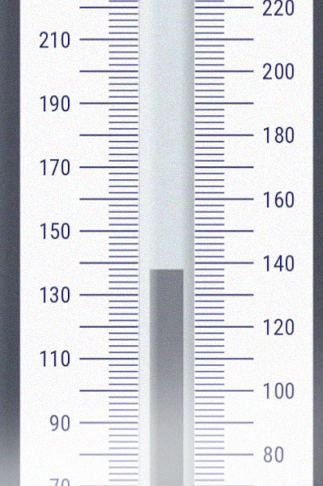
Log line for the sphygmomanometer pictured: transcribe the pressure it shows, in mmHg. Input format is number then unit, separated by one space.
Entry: 138 mmHg
